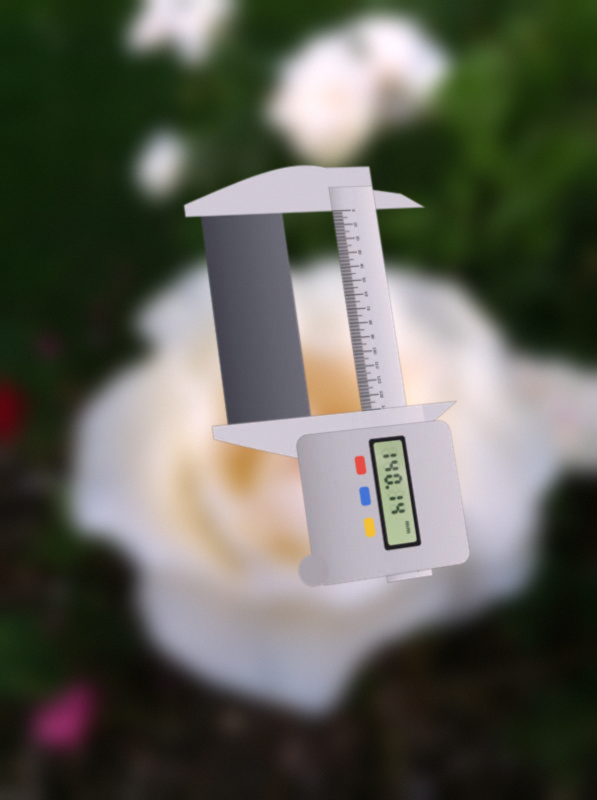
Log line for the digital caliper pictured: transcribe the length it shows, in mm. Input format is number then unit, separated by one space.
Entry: 140.14 mm
